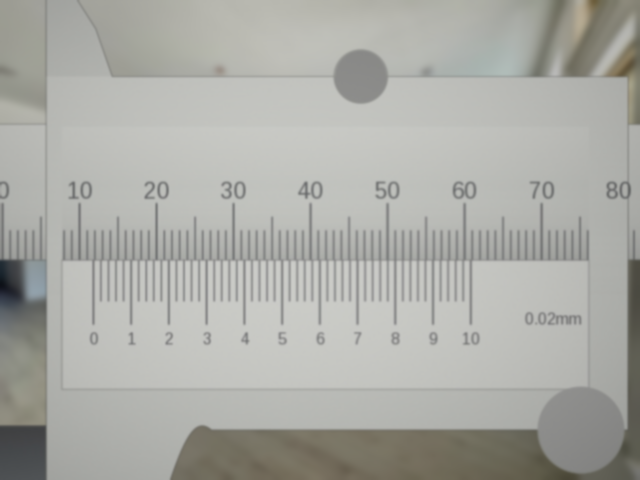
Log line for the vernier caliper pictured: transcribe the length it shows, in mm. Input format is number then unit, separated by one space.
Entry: 11.8 mm
